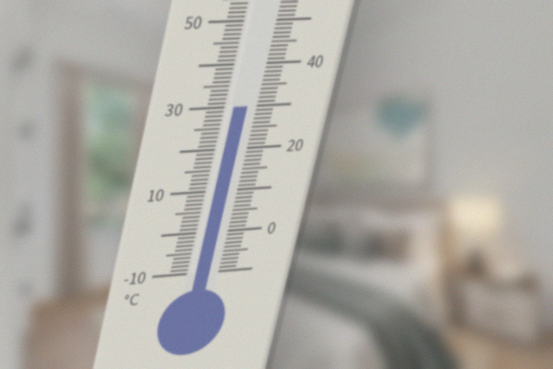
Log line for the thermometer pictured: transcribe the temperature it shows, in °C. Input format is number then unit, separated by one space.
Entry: 30 °C
